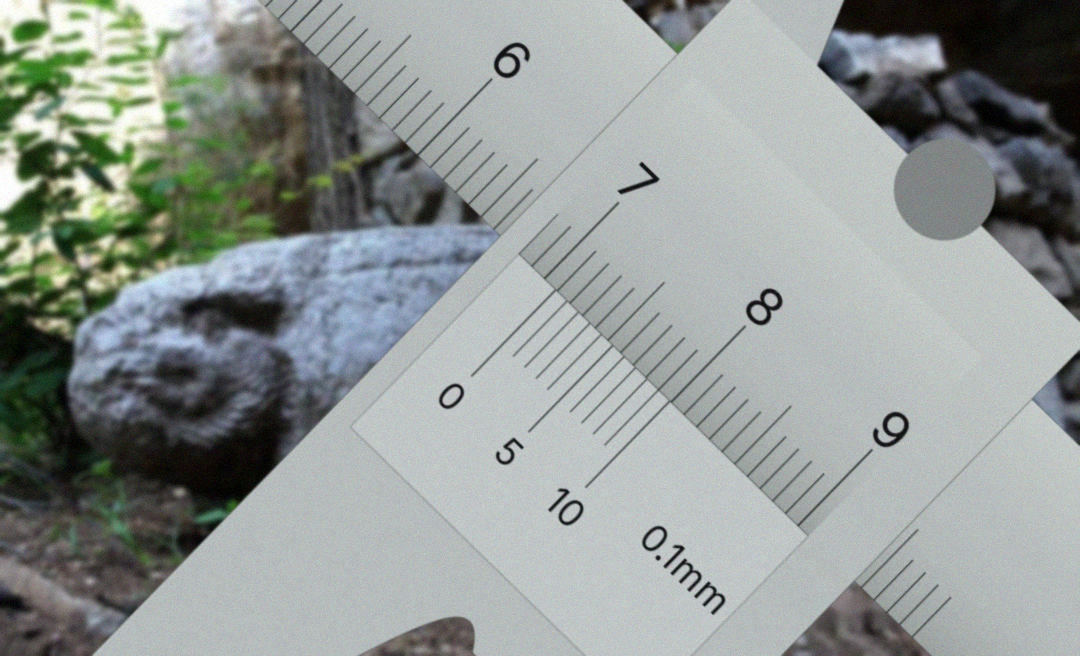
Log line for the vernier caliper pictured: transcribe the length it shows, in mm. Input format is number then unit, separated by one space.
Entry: 70.9 mm
